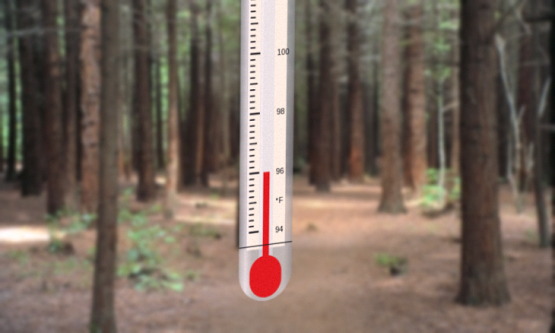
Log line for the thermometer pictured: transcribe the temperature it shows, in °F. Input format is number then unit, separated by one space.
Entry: 96 °F
